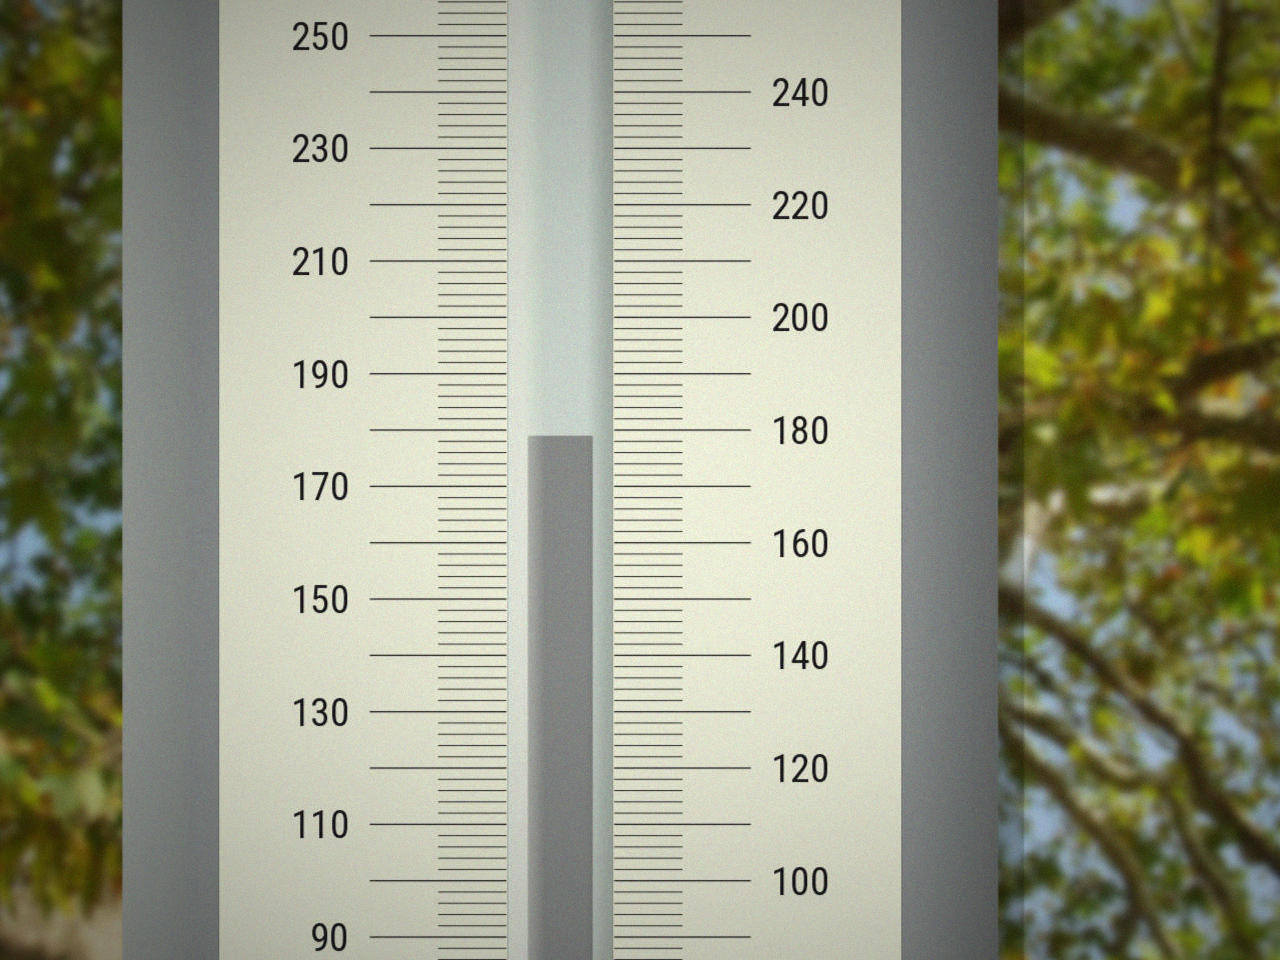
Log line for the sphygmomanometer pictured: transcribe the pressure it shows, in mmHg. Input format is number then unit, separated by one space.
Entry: 179 mmHg
